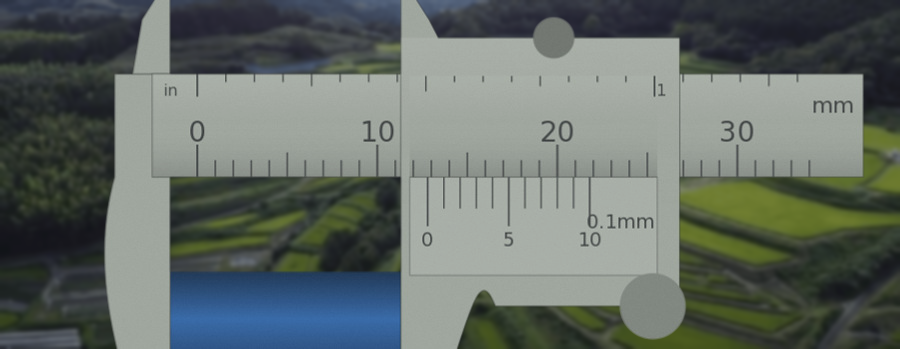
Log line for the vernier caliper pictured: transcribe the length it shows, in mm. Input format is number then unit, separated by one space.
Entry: 12.8 mm
